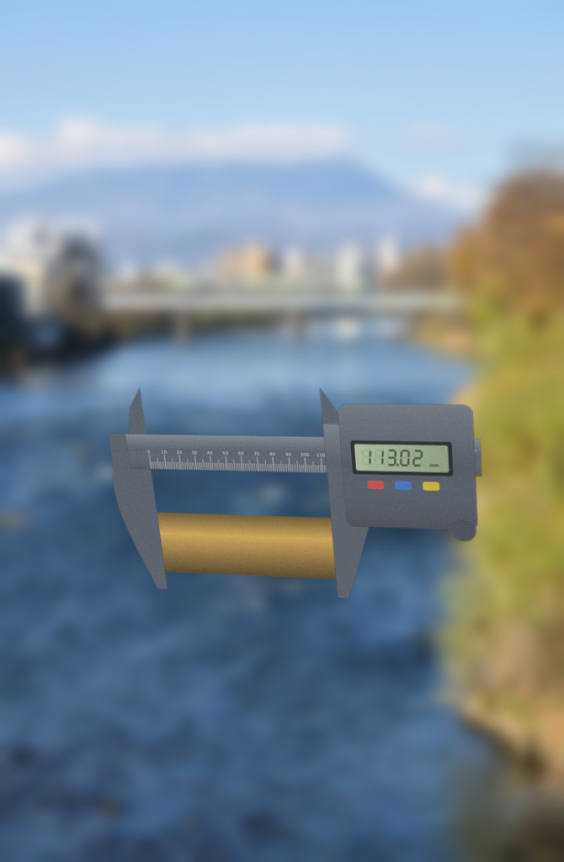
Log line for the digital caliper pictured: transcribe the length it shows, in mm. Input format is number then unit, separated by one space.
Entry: 113.02 mm
